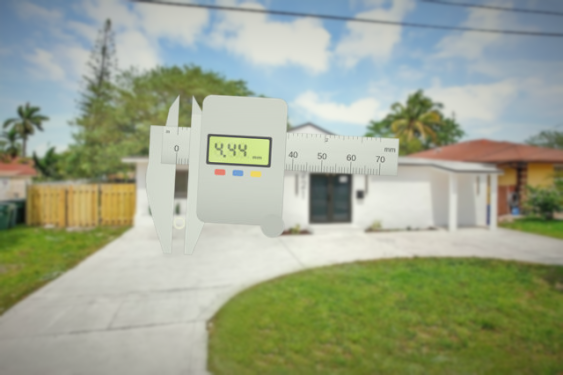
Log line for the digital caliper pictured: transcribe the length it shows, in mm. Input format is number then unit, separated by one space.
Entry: 4.44 mm
